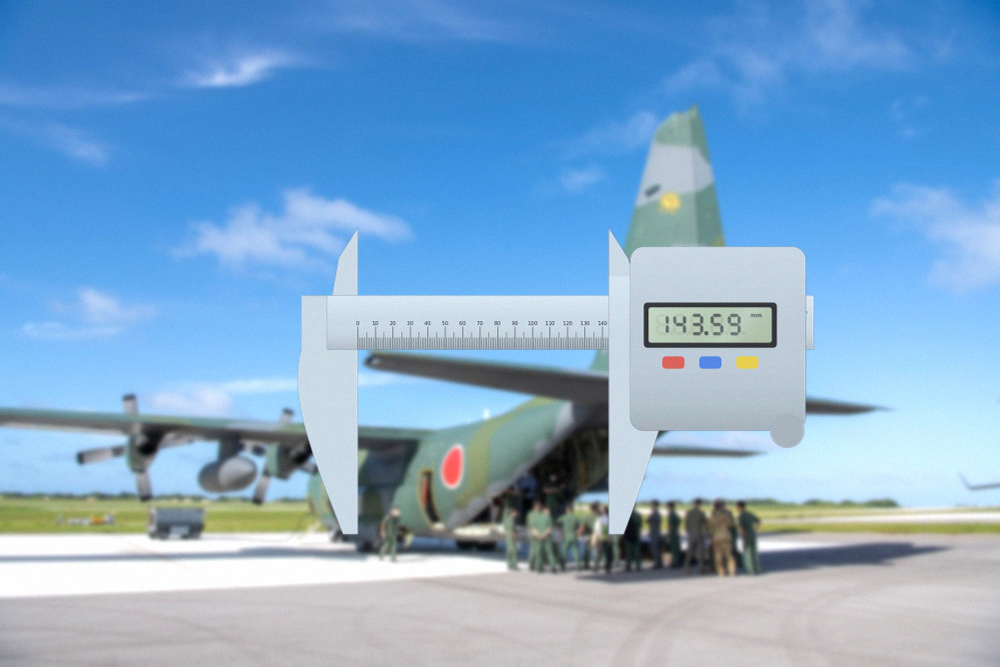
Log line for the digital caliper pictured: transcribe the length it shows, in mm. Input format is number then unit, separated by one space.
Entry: 143.59 mm
